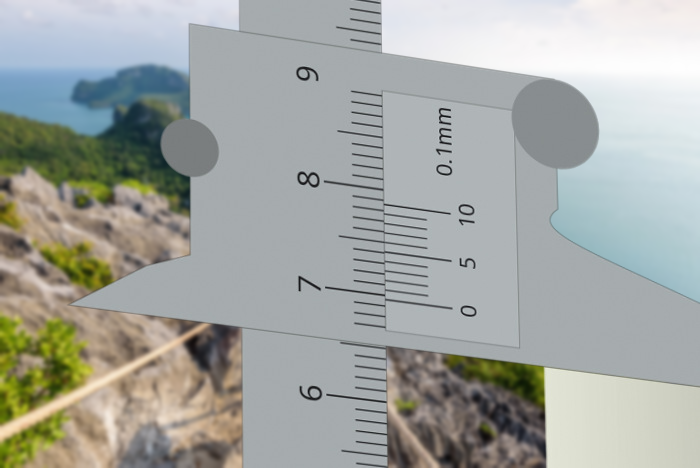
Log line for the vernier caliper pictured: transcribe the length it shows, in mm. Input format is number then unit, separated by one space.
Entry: 69.6 mm
